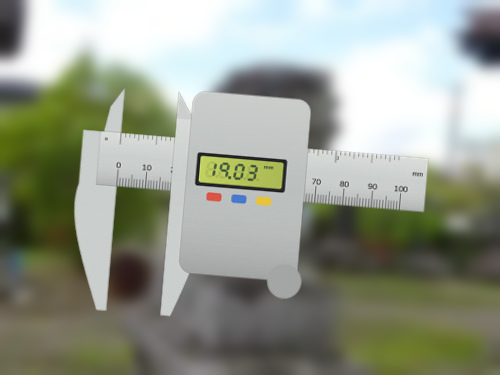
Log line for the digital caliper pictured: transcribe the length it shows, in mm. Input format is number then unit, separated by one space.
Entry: 19.03 mm
